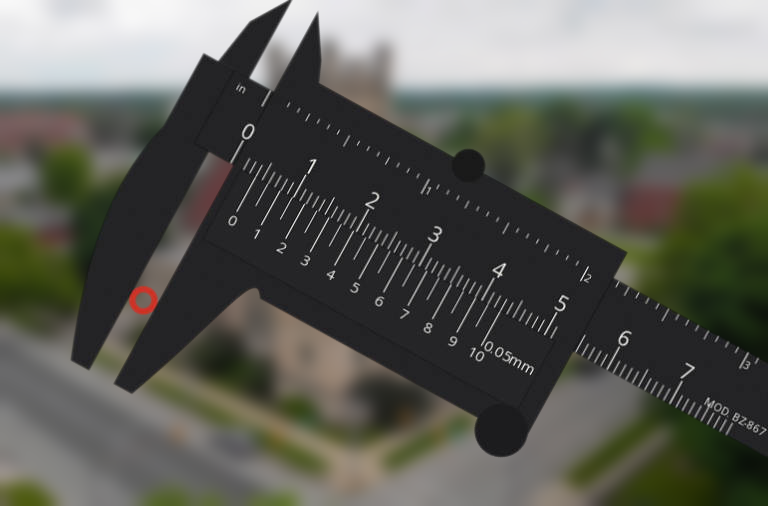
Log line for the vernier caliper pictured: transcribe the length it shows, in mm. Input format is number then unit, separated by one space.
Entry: 4.0 mm
